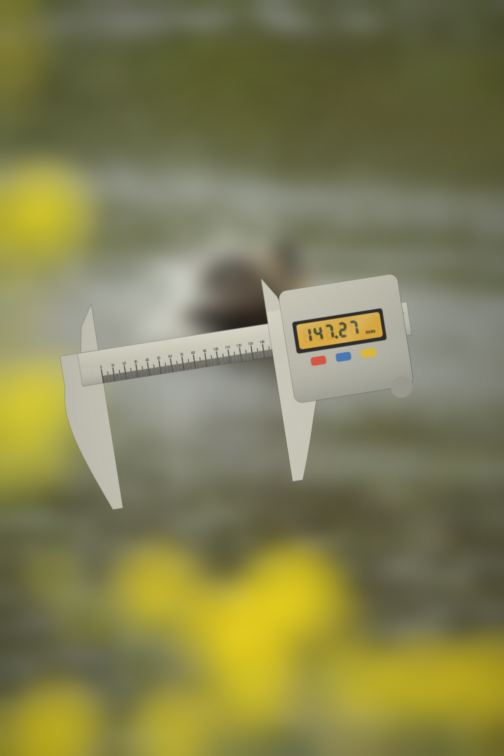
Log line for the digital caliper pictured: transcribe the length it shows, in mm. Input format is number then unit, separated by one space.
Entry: 147.27 mm
